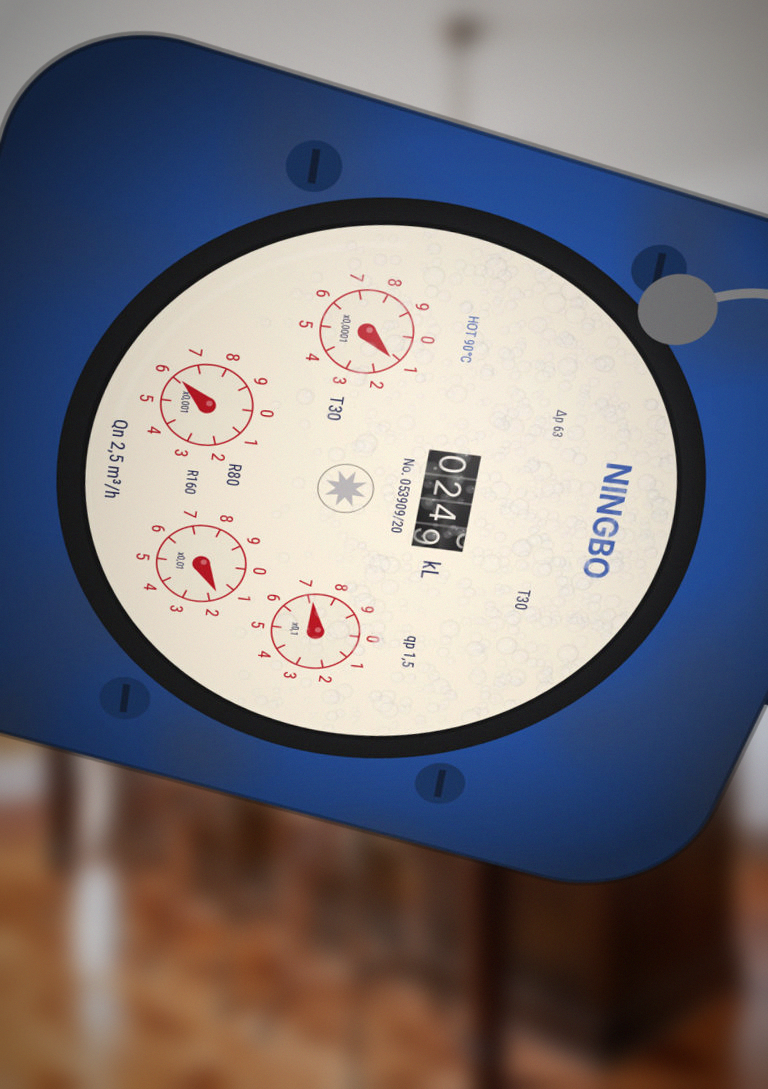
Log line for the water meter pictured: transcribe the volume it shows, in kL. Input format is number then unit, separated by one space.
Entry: 248.7161 kL
